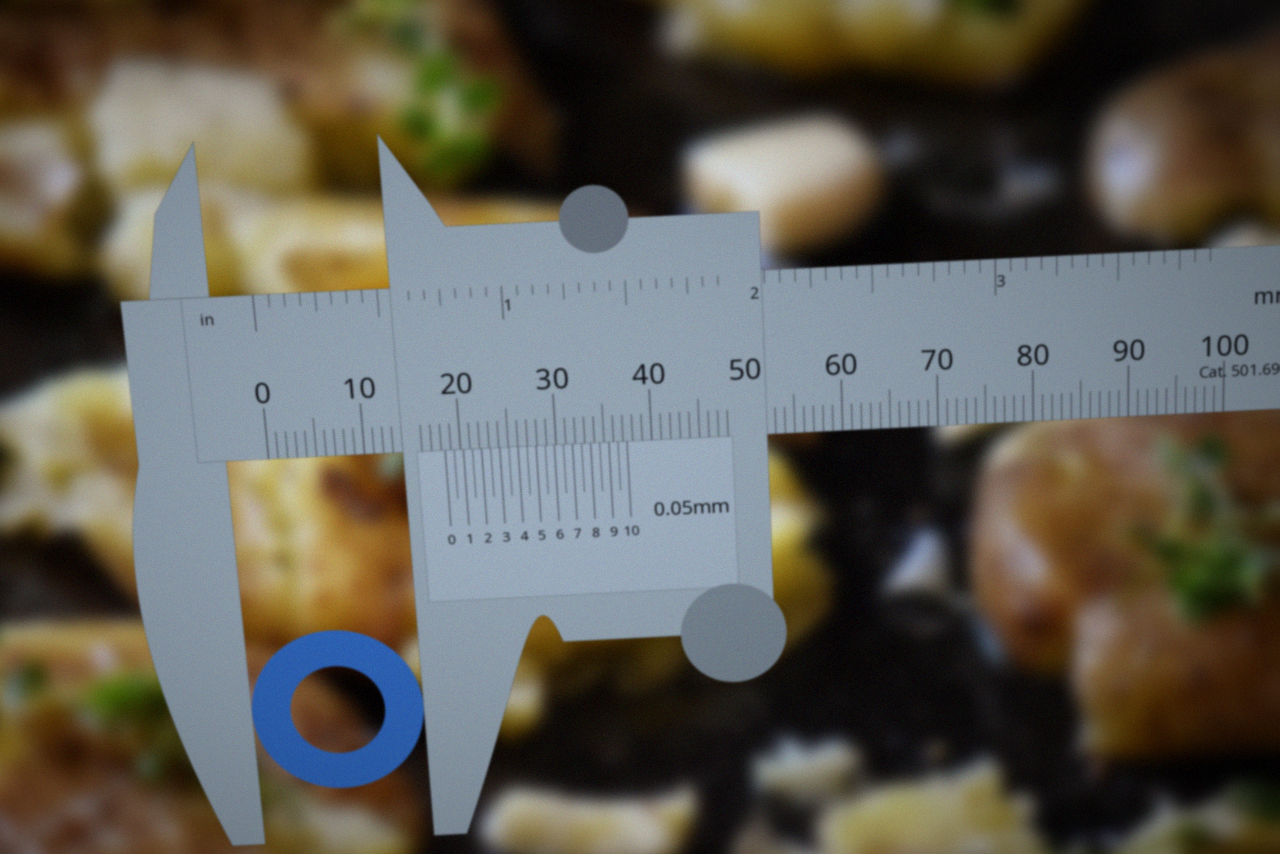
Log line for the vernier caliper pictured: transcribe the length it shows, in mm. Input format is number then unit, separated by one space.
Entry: 18.4 mm
